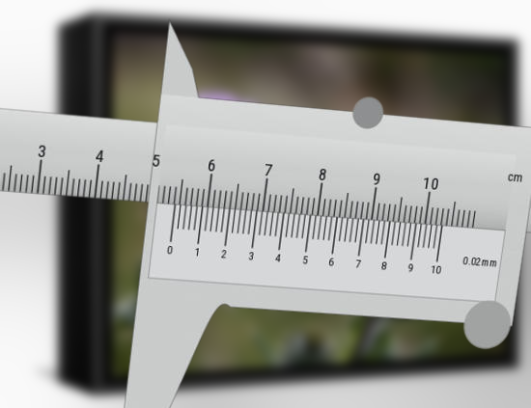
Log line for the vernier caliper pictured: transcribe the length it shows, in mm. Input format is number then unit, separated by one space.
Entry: 54.2 mm
